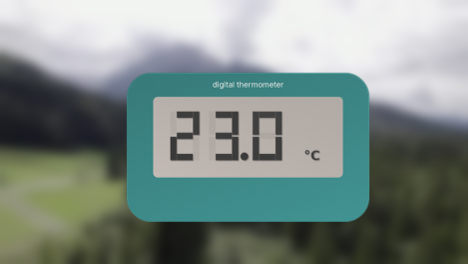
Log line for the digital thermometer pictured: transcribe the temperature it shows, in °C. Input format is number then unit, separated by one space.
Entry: 23.0 °C
